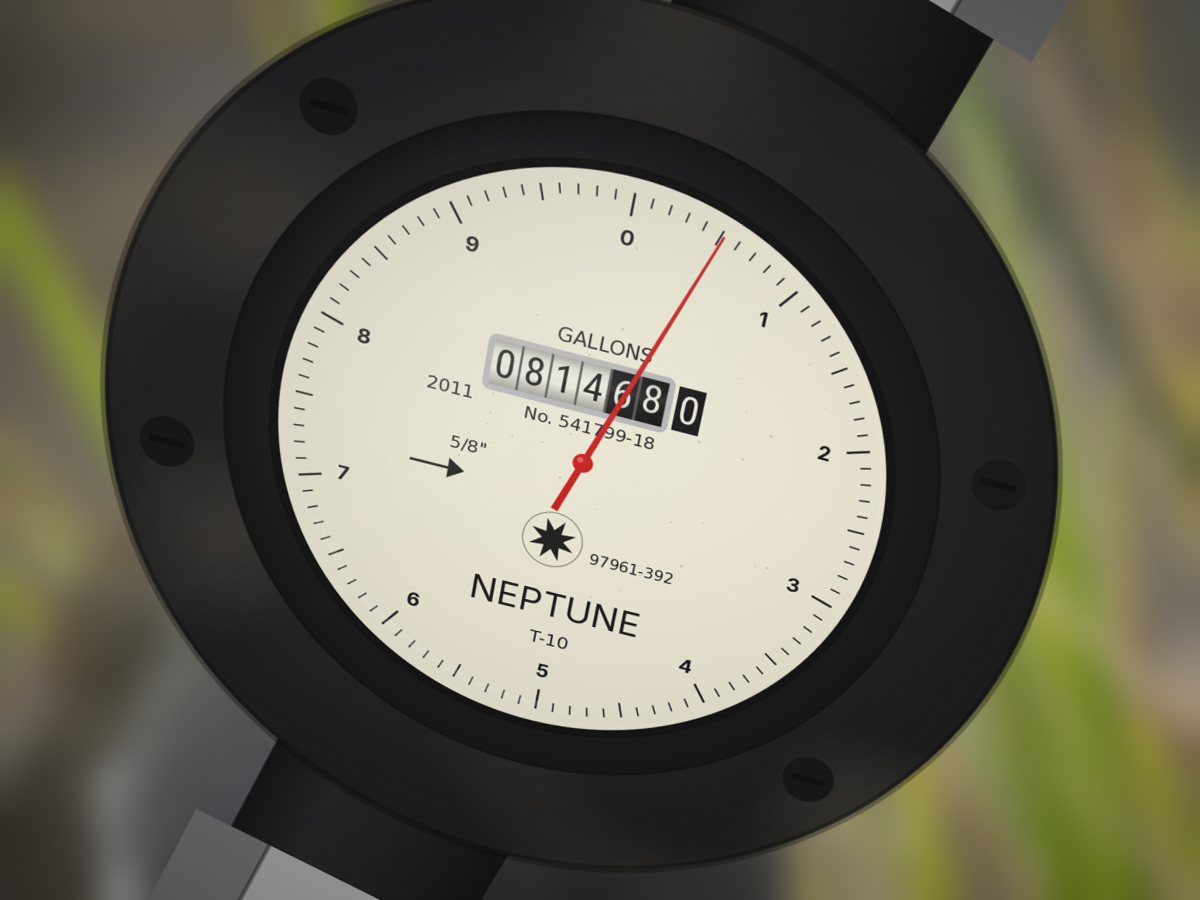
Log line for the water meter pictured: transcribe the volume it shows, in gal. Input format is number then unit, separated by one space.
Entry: 814680.5 gal
